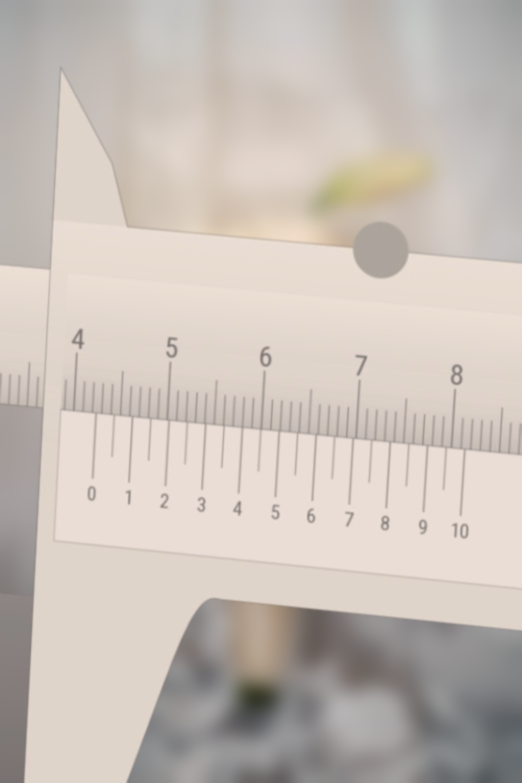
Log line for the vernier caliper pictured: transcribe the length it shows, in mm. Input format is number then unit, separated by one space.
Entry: 42.4 mm
